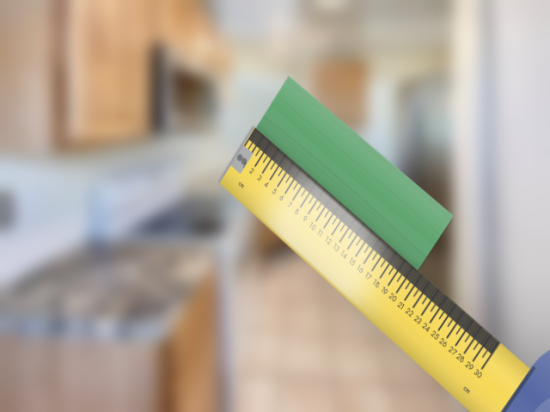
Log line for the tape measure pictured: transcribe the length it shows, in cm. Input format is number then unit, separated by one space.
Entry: 20.5 cm
